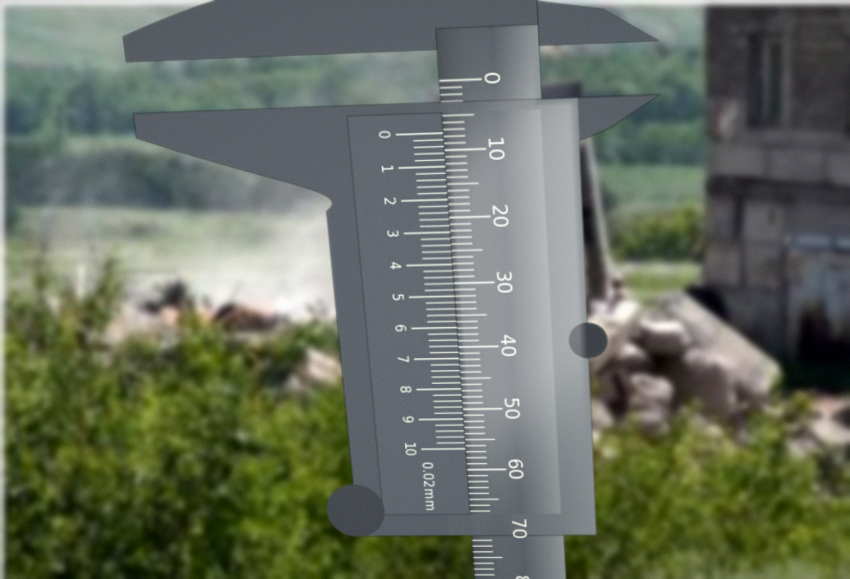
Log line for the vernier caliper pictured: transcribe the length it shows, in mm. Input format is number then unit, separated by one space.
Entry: 7.5 mm
